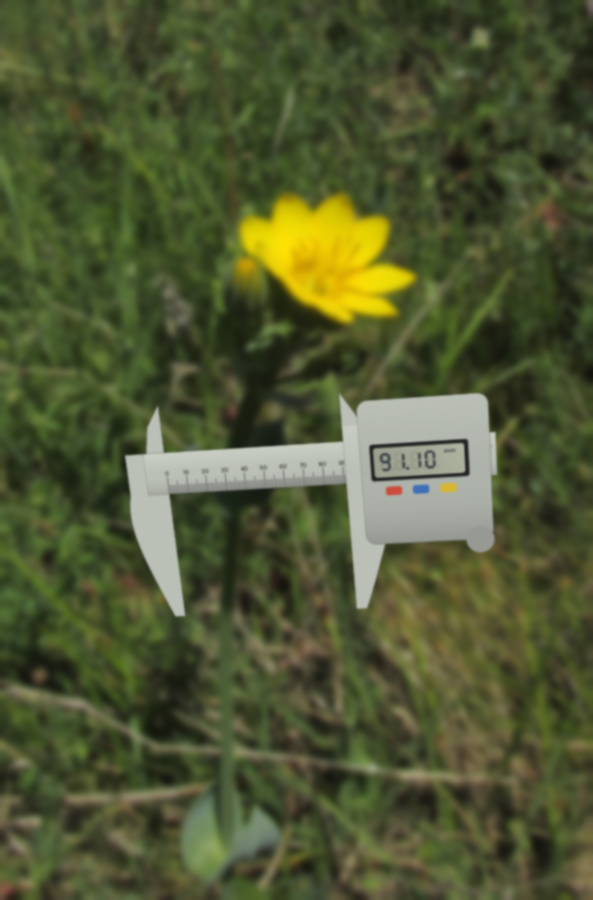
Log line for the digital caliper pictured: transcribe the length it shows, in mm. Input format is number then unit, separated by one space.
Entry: 91.10 mm
